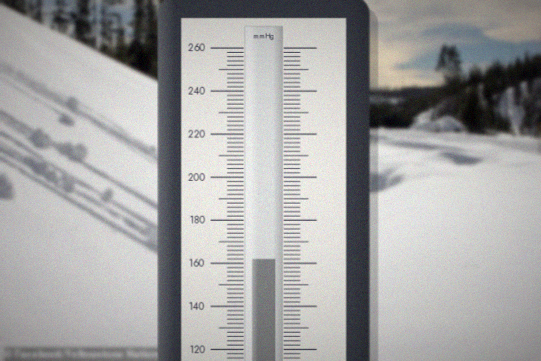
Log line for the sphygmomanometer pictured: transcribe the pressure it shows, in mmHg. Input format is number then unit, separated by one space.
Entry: 162 mmHg
